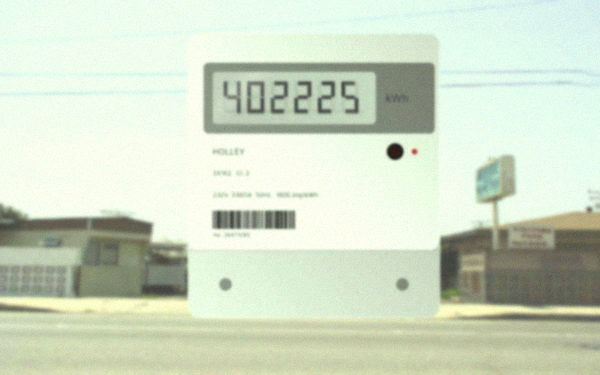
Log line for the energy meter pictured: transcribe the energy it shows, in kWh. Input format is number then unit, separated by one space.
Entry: 402225 kWh
